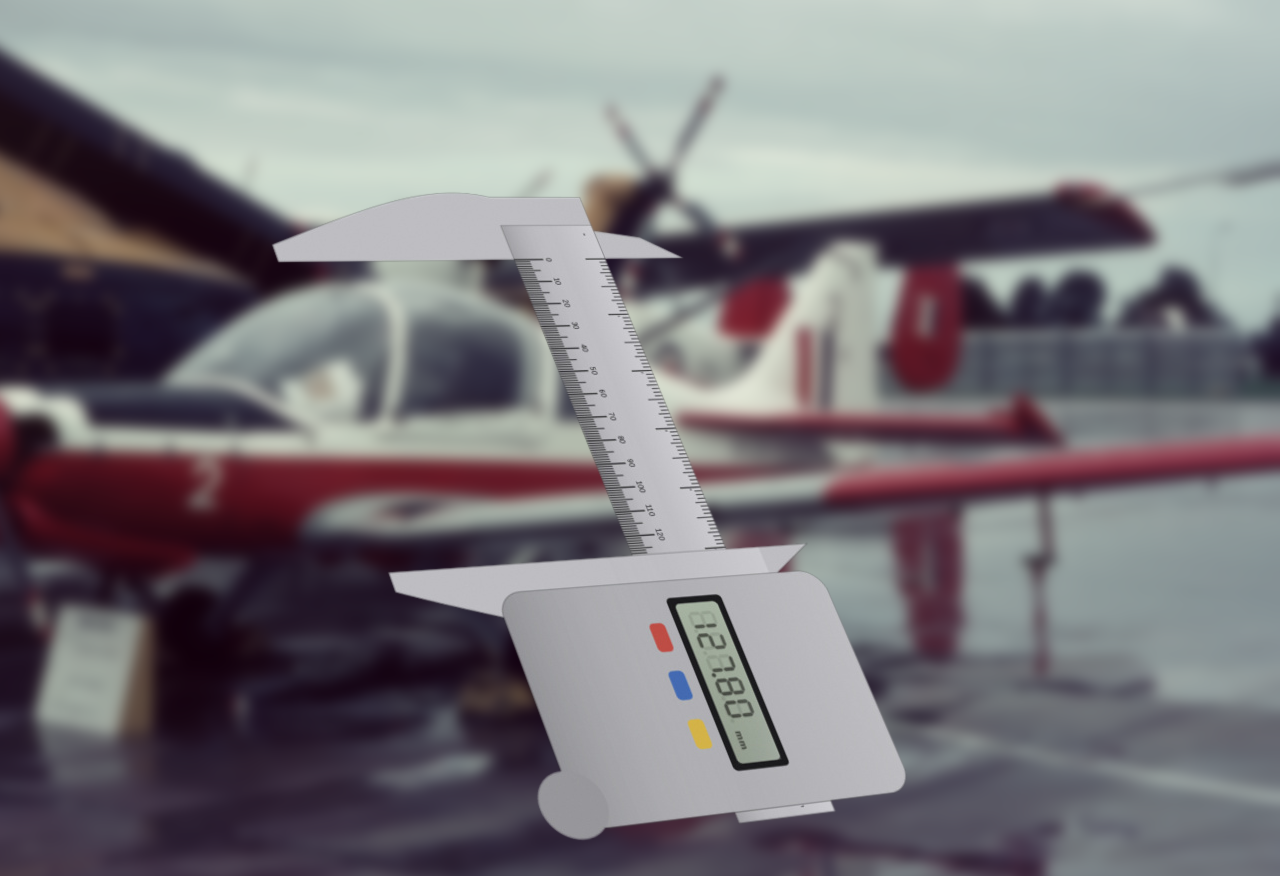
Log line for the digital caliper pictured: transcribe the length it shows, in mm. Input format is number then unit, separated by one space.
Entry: 127.80 mm
